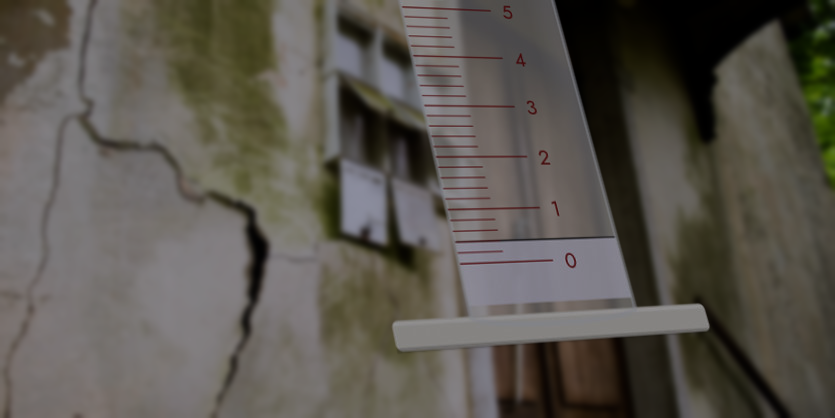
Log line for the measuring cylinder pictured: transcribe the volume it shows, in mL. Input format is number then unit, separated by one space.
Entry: 0.4 mL
